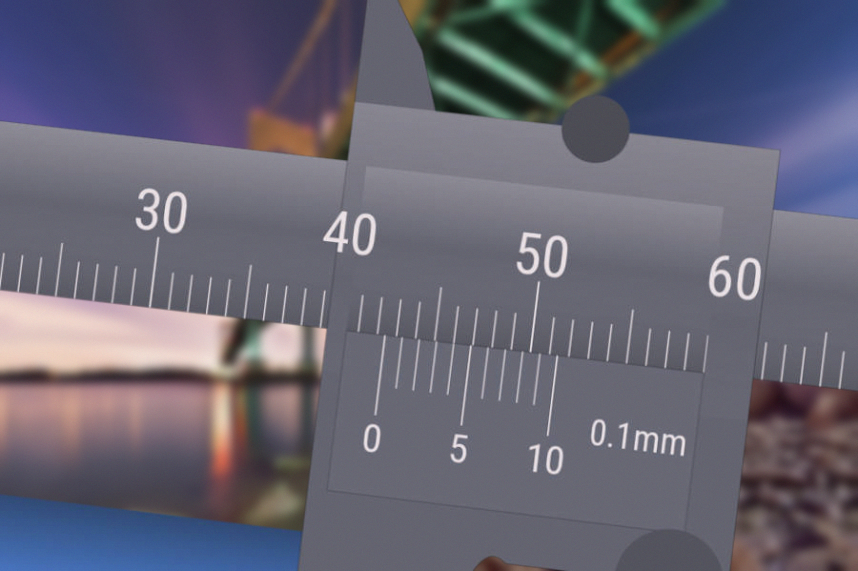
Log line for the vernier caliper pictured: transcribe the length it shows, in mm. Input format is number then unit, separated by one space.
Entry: 42.4 mm
